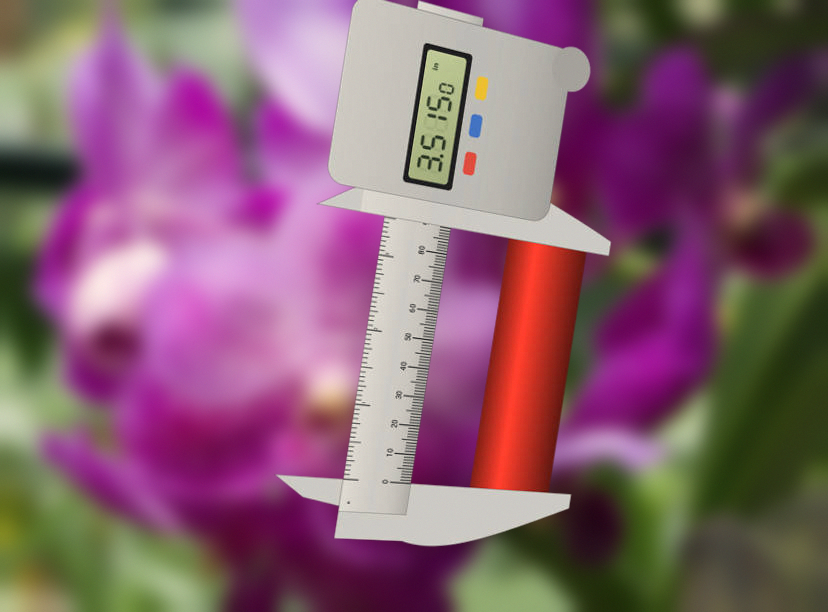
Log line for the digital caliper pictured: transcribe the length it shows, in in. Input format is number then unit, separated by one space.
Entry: 3.5150 in
